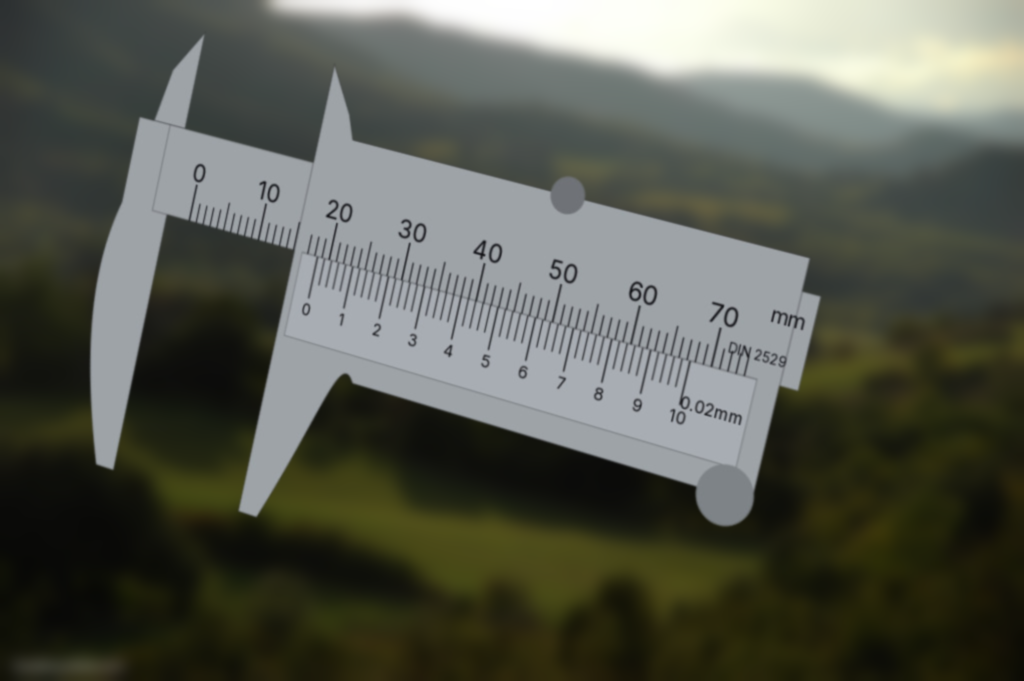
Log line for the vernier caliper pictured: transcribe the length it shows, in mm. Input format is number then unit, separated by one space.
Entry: 18.4 mm
